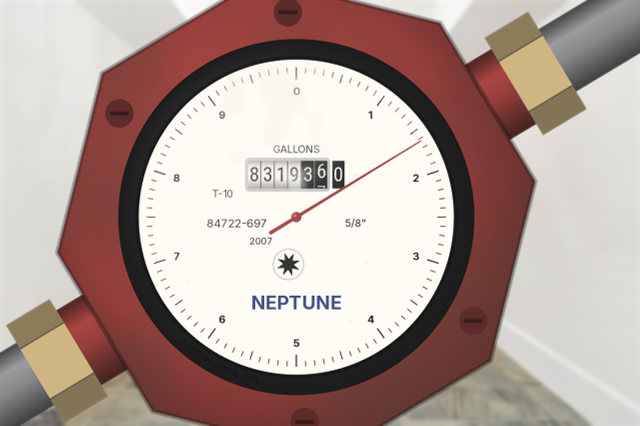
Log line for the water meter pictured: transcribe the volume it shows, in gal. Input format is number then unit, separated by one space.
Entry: 8319361.6 gal
